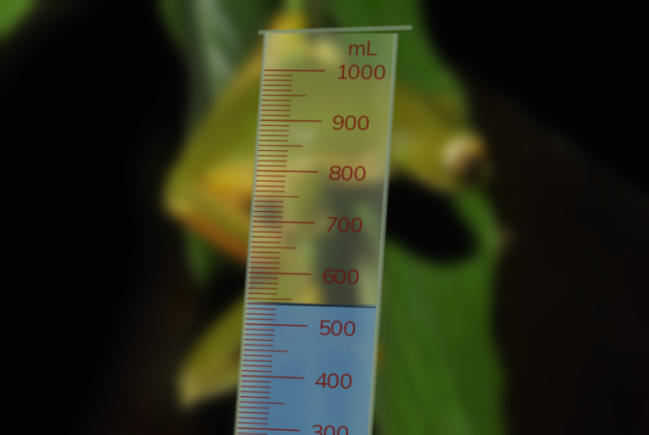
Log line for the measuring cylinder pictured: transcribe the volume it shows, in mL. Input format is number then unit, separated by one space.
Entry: 540 mL
